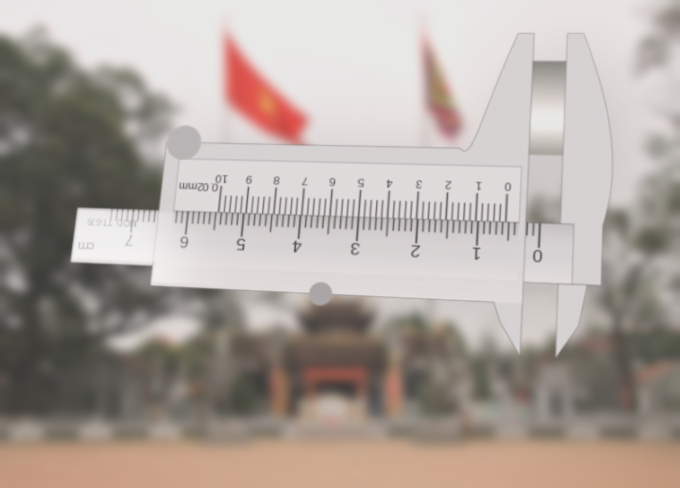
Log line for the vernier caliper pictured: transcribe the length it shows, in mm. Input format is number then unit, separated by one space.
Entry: 5.5 mm
